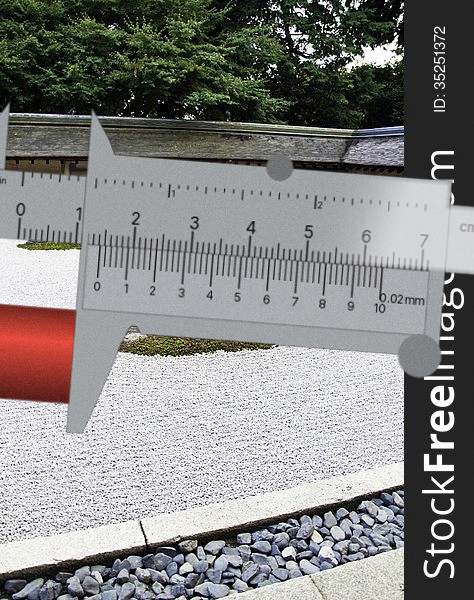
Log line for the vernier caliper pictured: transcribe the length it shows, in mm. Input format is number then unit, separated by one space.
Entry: 14.2 mm
